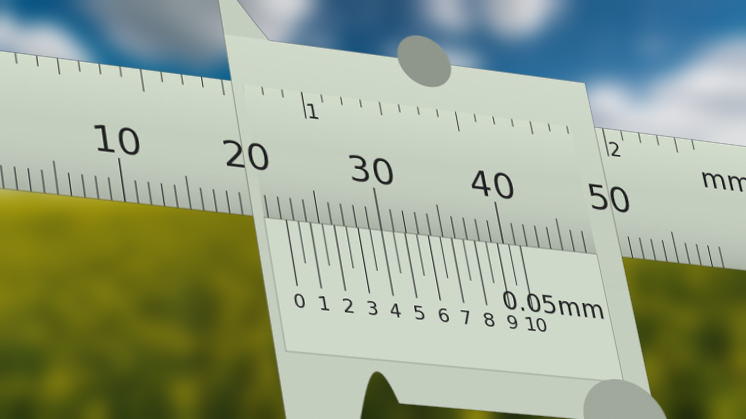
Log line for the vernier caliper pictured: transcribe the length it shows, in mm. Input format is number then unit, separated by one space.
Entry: 22.4 mm
